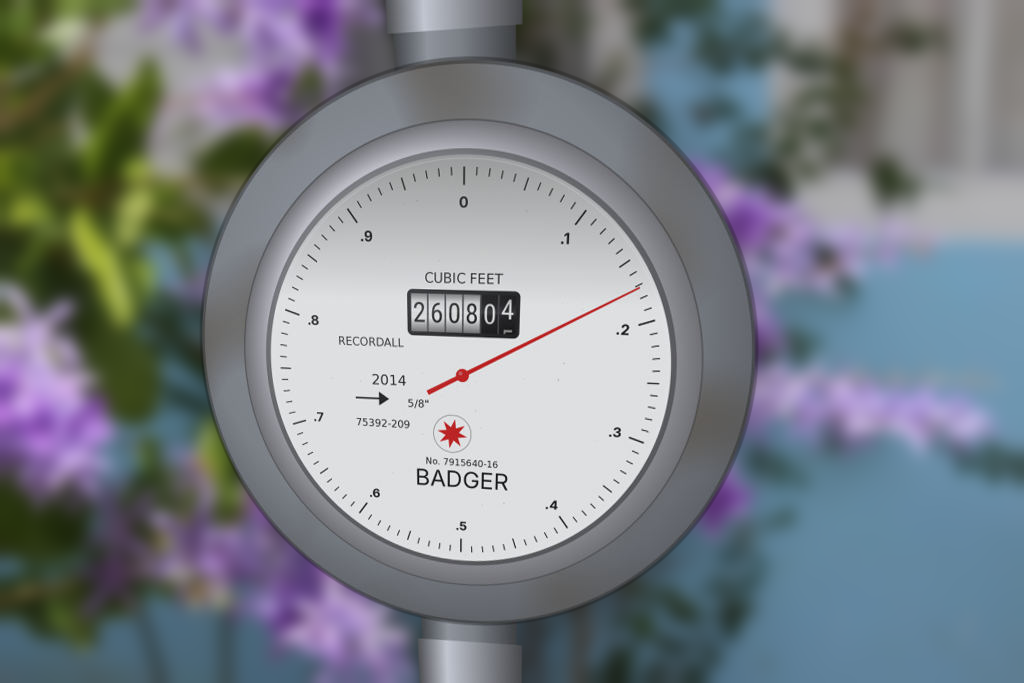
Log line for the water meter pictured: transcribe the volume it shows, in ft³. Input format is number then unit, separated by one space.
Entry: 260804.17 ft³
